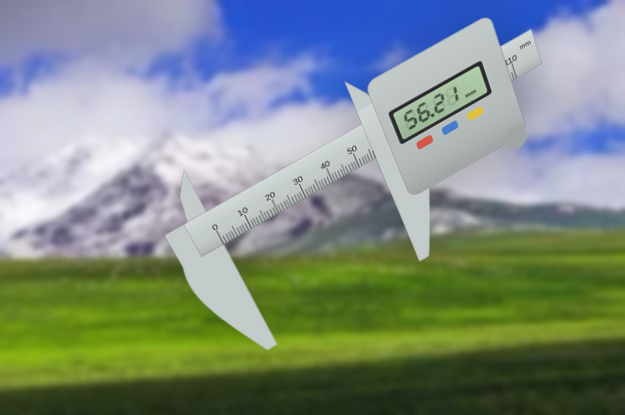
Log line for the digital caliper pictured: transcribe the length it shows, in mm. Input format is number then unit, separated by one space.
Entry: 56.21 mm
